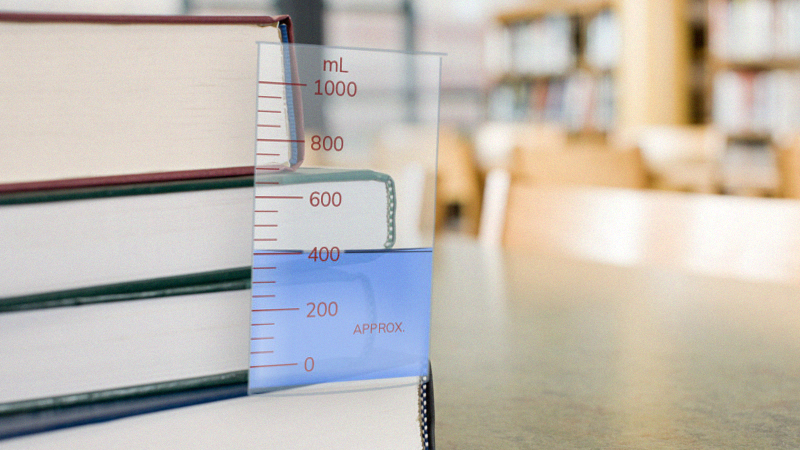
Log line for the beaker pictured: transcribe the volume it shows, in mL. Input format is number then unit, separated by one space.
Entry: 400 mL
